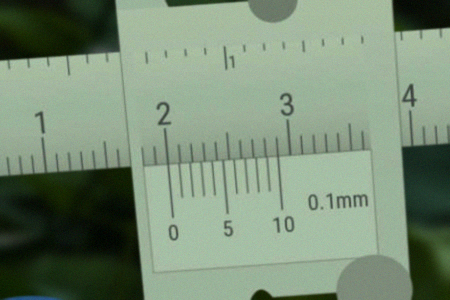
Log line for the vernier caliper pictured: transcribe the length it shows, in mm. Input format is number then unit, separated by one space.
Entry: 20.0 mm
